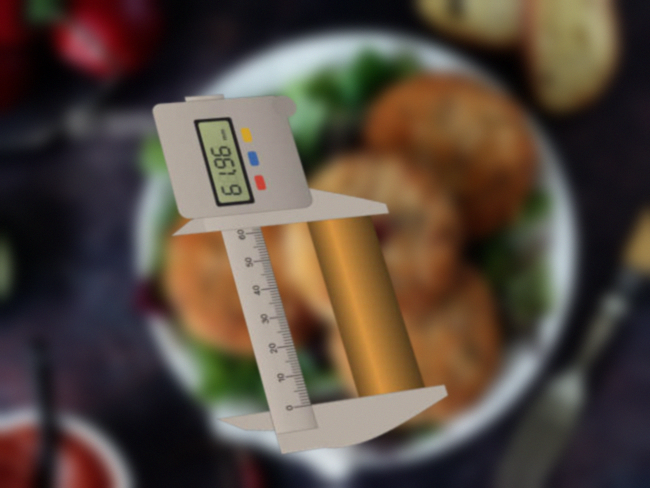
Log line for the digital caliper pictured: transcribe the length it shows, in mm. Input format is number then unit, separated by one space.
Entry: 61.96 mm
